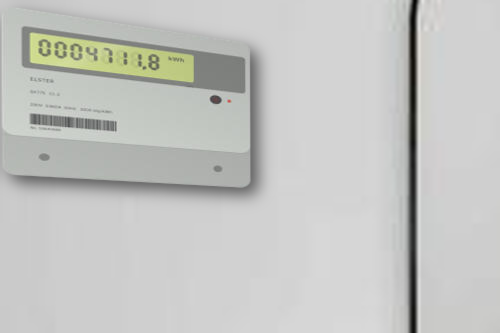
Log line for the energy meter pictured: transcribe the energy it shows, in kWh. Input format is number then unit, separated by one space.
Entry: 4711.8 kWh
